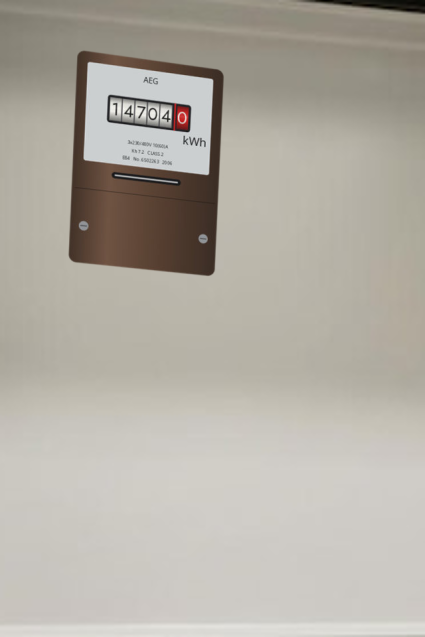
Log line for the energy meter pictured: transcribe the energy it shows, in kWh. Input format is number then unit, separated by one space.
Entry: 14704.0 kWh
